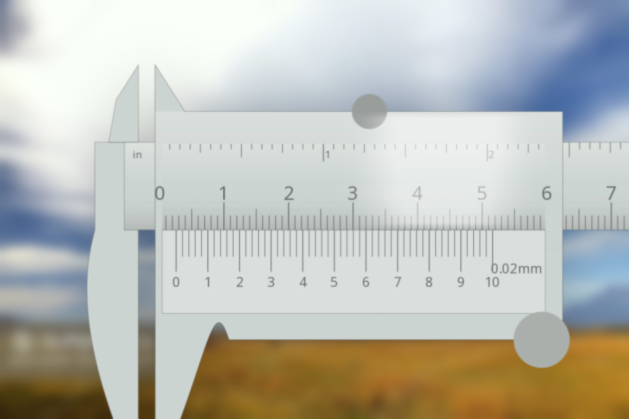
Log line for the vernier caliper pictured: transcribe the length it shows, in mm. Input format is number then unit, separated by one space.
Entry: 2.6 mm
